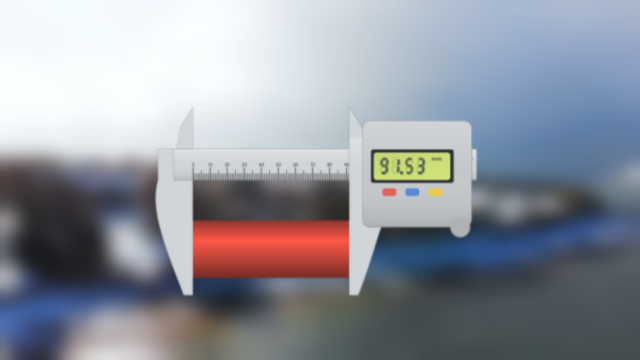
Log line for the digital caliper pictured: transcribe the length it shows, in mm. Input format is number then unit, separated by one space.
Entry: 91.53 mm
